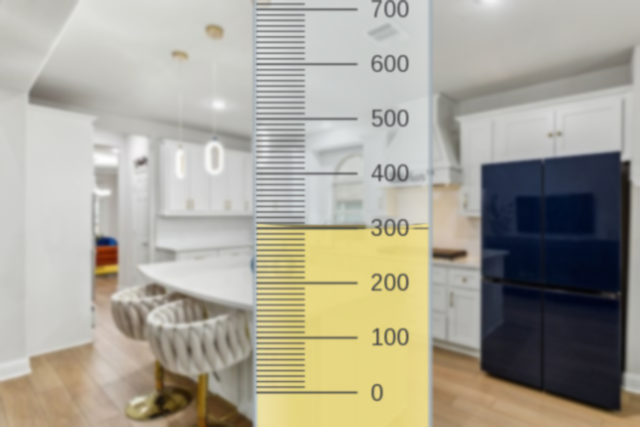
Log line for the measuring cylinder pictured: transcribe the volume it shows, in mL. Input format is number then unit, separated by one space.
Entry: 300 mL
